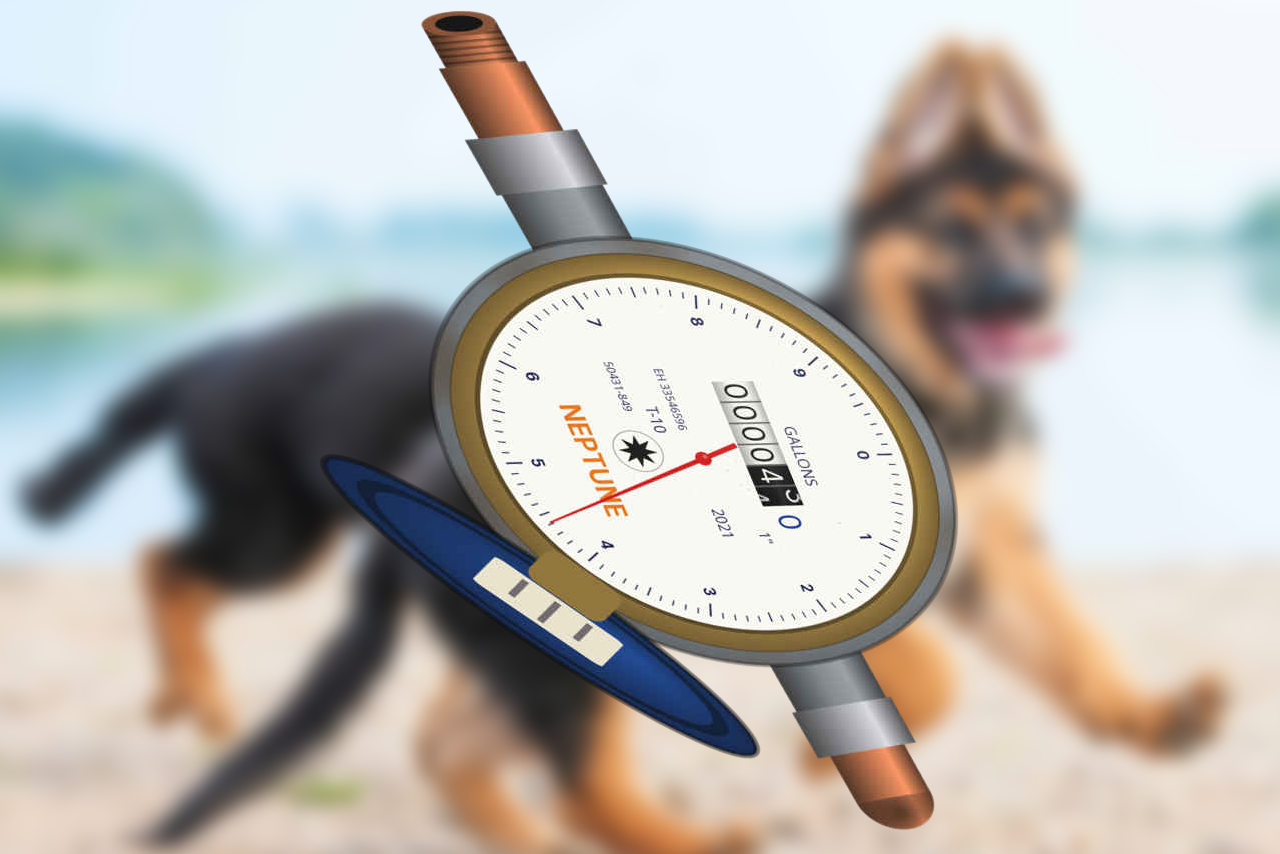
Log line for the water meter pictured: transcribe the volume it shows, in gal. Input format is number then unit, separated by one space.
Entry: 434.4 gal
